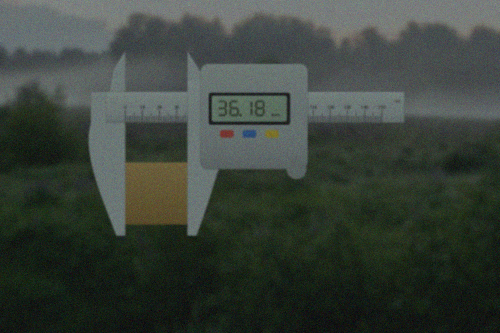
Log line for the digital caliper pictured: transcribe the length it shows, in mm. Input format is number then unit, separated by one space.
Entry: 36.18 mm
